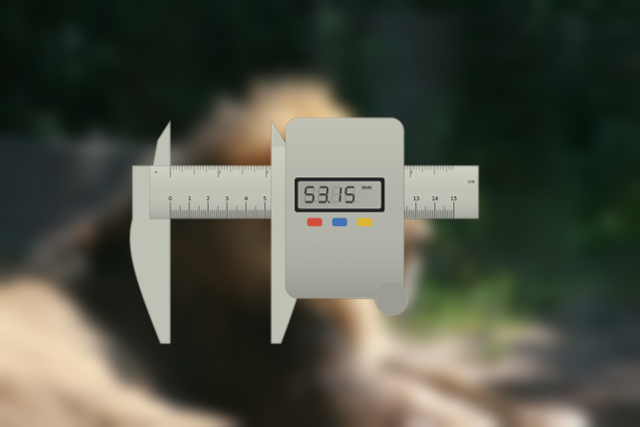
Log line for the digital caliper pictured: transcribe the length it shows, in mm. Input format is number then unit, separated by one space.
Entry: 53.15 mm
